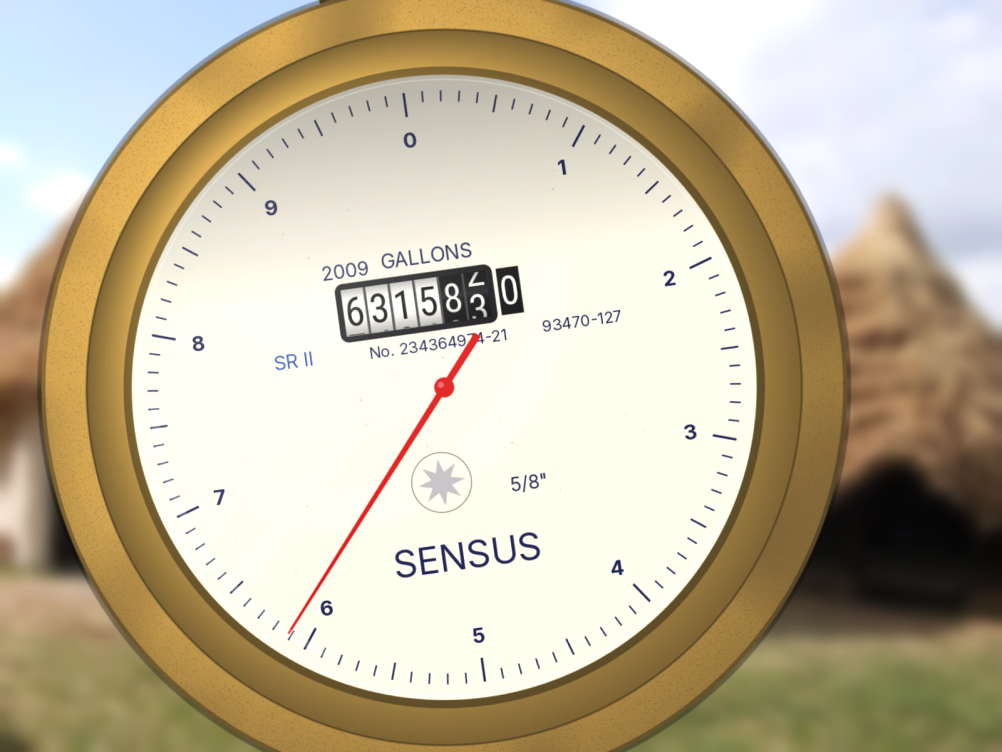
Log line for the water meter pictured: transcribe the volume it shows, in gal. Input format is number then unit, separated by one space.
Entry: 6315826.1 gal
